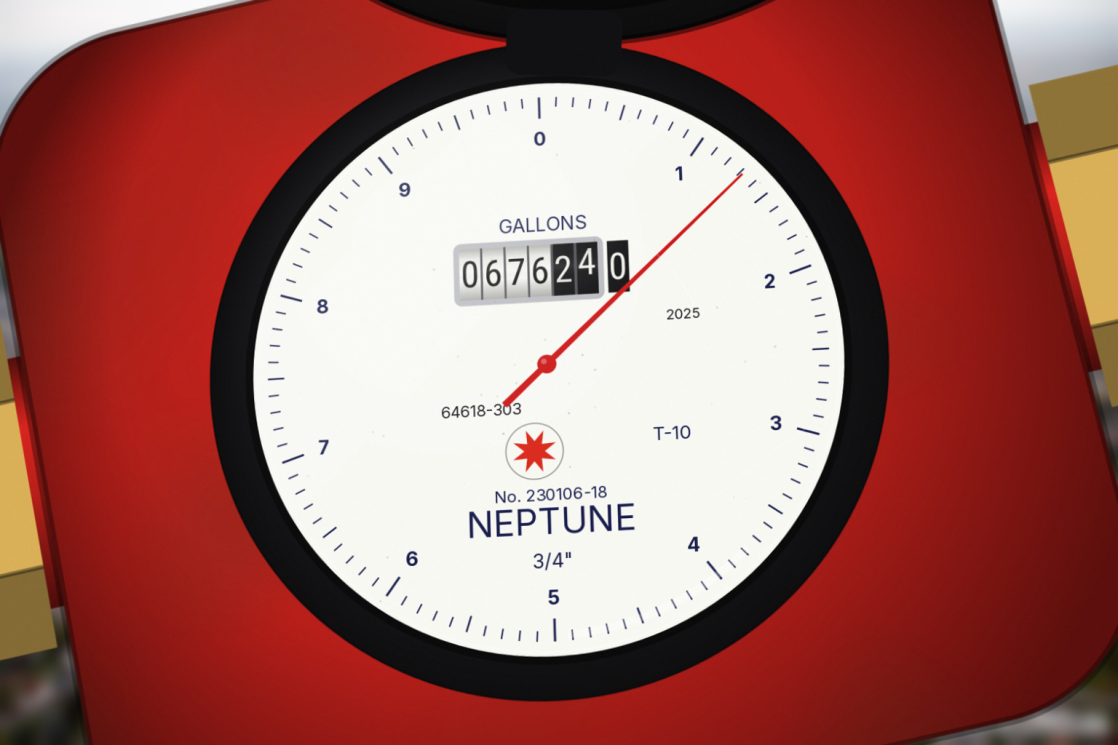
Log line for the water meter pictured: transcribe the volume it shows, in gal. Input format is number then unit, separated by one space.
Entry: 676241.3 gal
